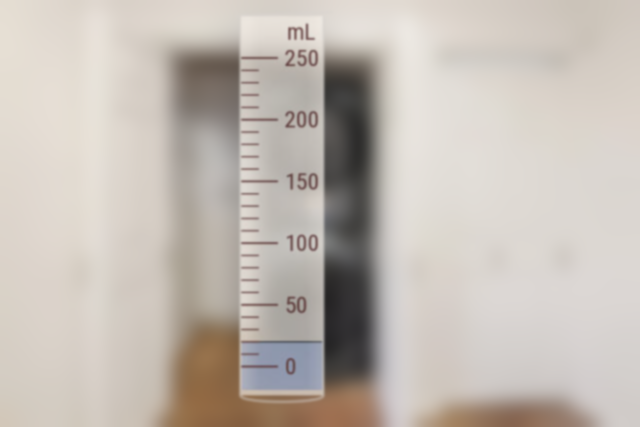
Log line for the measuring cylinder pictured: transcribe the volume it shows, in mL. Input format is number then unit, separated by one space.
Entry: 20 mL
